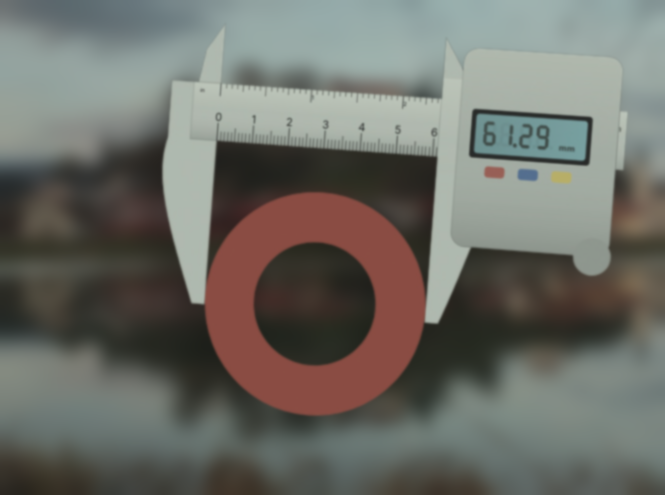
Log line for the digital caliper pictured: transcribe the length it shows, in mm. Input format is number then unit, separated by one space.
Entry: 61.29 mm
